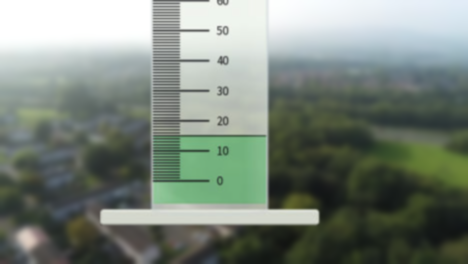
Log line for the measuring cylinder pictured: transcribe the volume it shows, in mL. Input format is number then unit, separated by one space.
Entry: 15 mL
